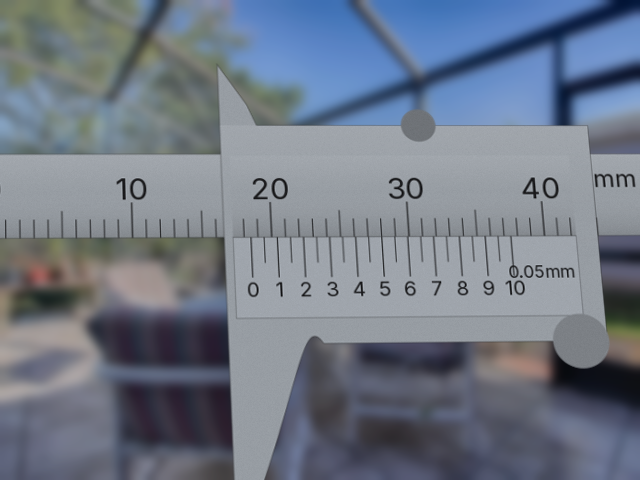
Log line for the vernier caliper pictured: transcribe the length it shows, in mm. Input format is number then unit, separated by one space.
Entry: 18.5 mm
